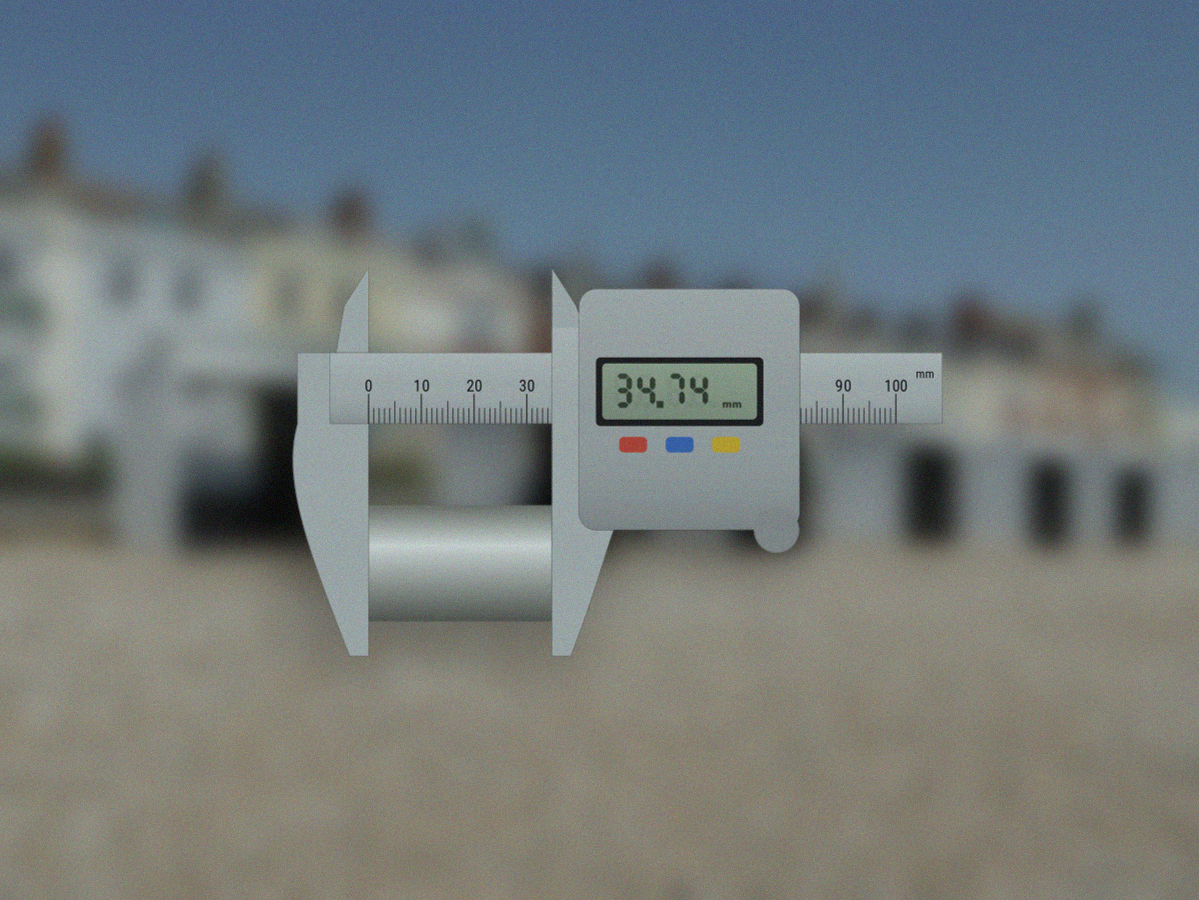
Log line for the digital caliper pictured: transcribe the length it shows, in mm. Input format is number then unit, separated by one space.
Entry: 34.74 mm
